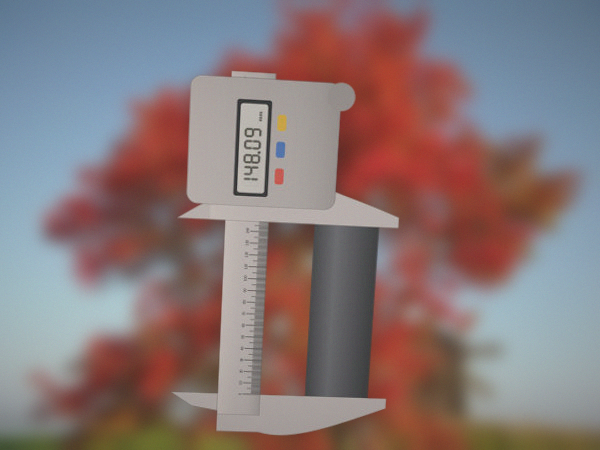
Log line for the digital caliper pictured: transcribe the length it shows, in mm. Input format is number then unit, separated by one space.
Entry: 148.09 mm
